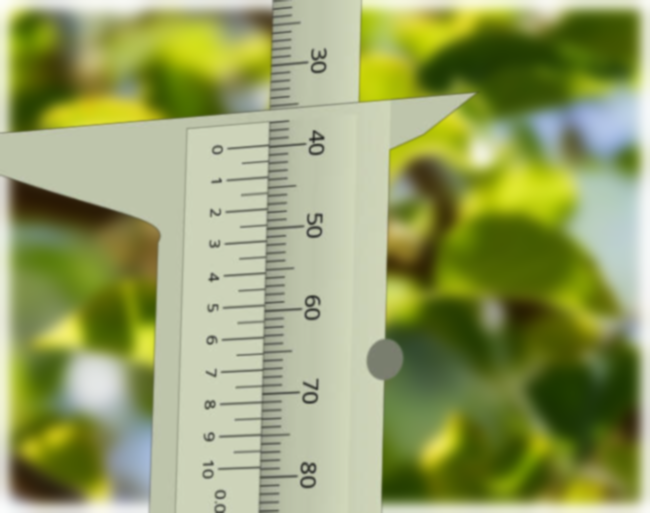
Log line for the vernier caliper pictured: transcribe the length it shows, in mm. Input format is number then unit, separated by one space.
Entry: 39.8 mm
